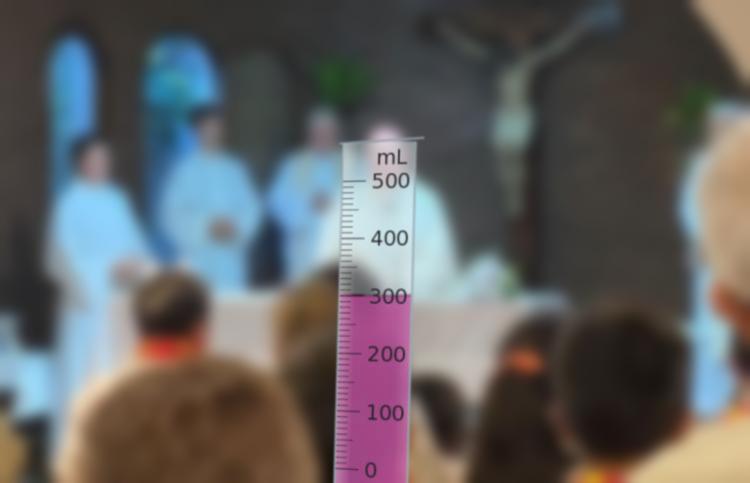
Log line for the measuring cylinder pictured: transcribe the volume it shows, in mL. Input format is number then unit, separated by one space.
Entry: 300 mL
